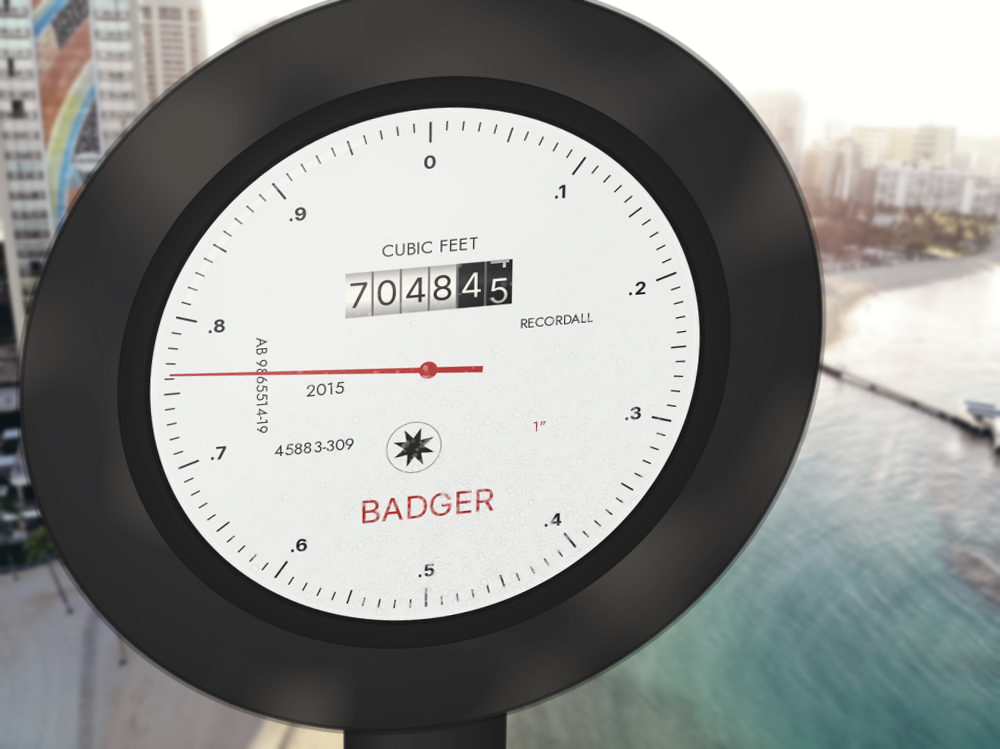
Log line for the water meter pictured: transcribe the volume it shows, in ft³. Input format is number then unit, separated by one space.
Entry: 704844.76 ft³
